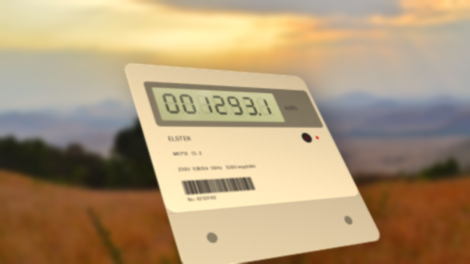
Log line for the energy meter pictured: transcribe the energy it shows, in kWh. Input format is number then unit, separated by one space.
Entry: 1293.1 kWh
